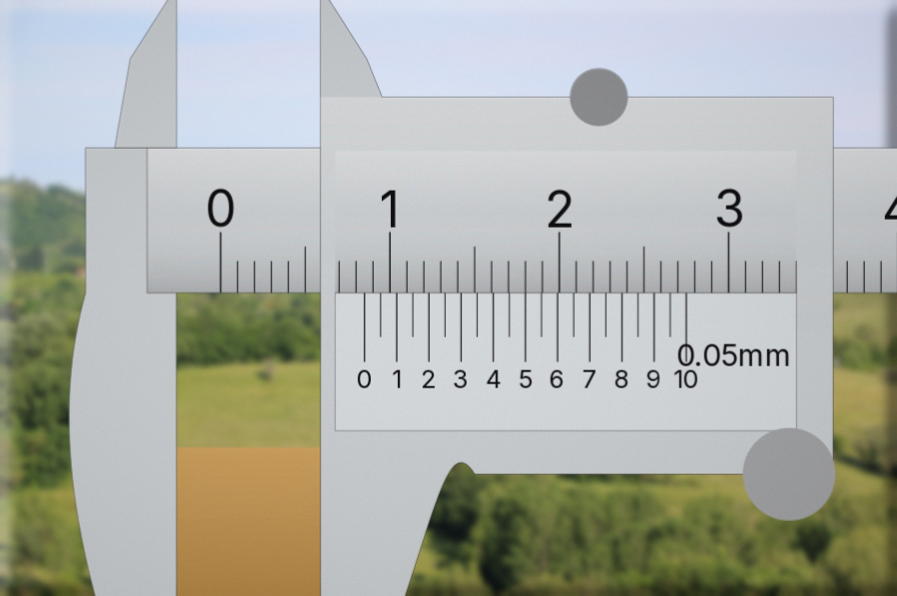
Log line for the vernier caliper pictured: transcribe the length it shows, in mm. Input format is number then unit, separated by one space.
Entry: 8.5 mm
